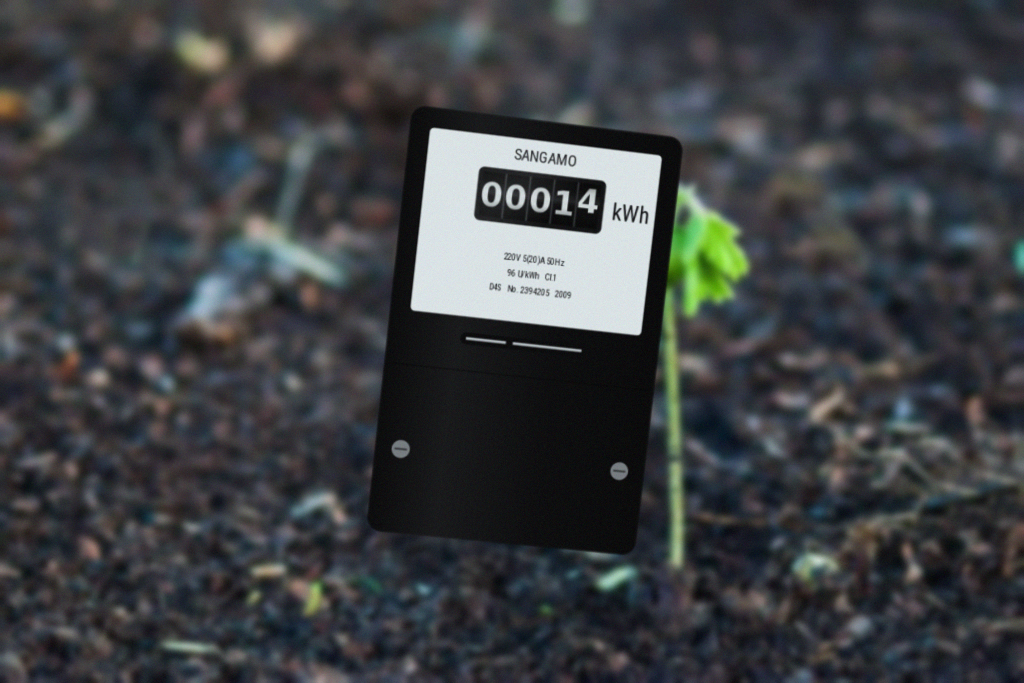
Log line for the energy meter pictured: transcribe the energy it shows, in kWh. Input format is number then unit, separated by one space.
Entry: 14 kWh
